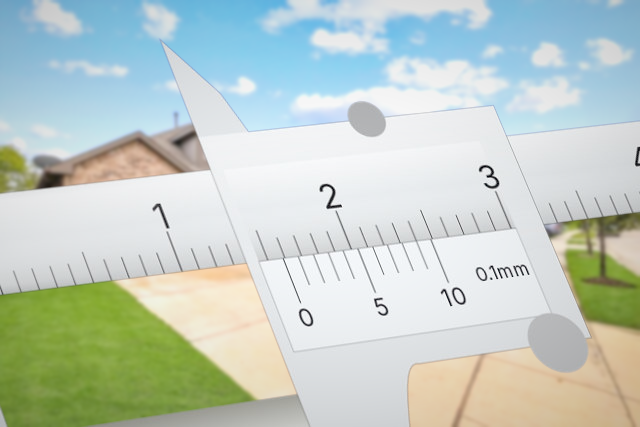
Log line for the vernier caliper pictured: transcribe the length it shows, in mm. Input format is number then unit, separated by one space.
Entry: 15.9 mm
